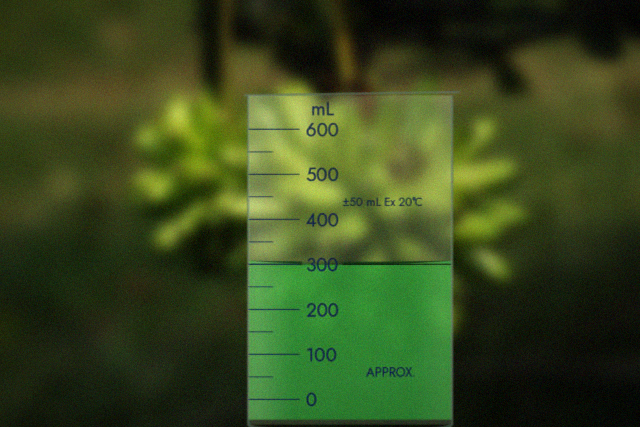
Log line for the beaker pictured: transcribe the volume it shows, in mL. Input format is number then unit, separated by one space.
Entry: 300 mL
